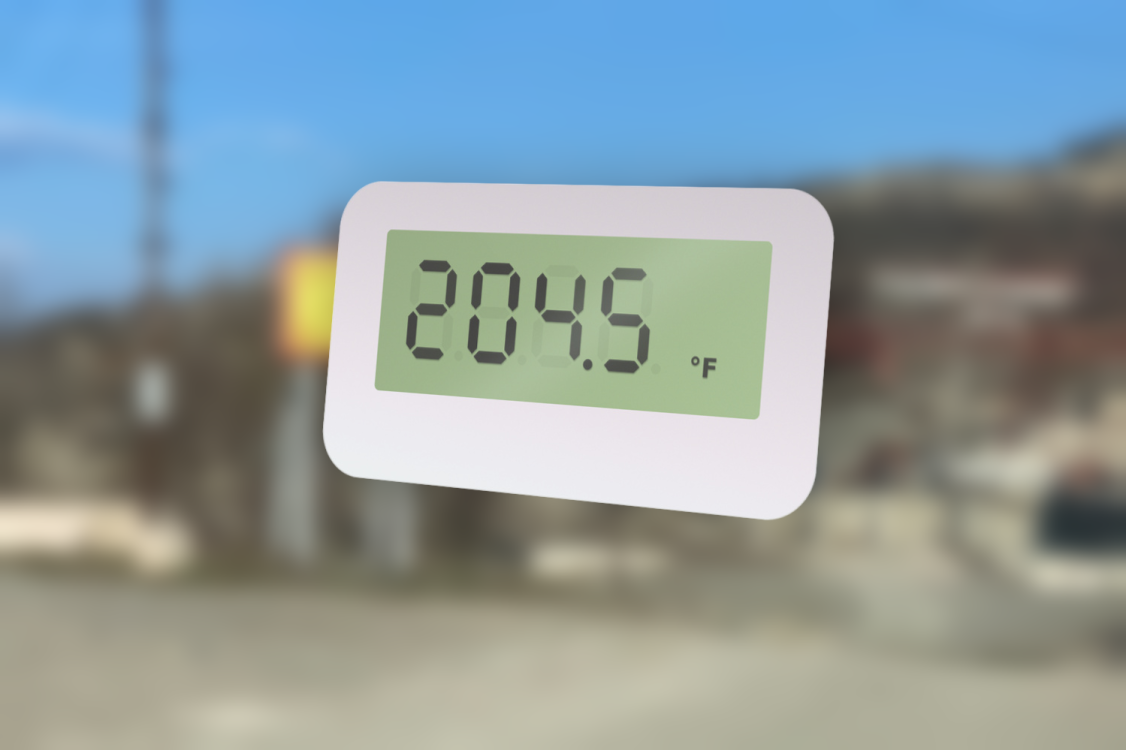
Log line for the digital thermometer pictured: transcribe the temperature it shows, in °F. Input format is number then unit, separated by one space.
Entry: 204.5 °F
